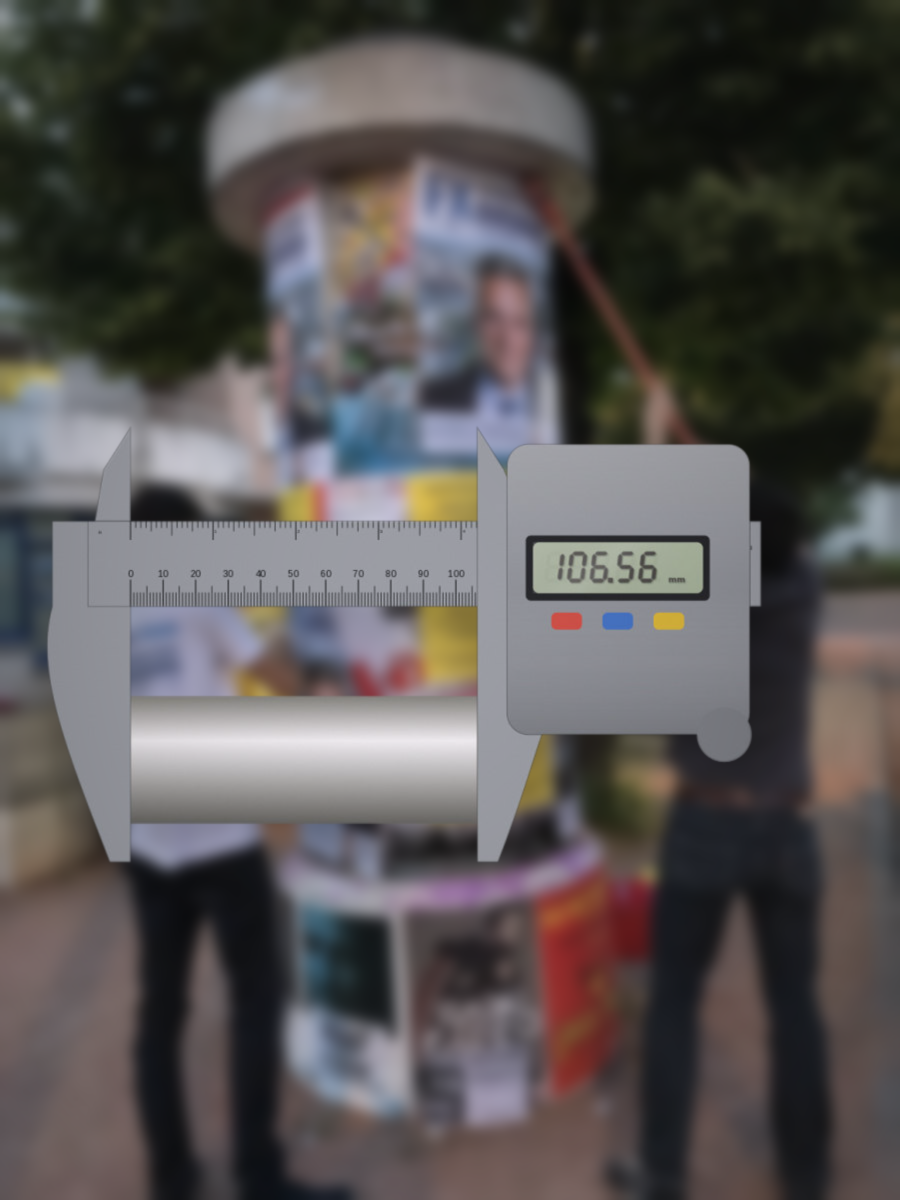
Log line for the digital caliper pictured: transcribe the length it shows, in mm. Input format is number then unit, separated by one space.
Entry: 106.56 mm
